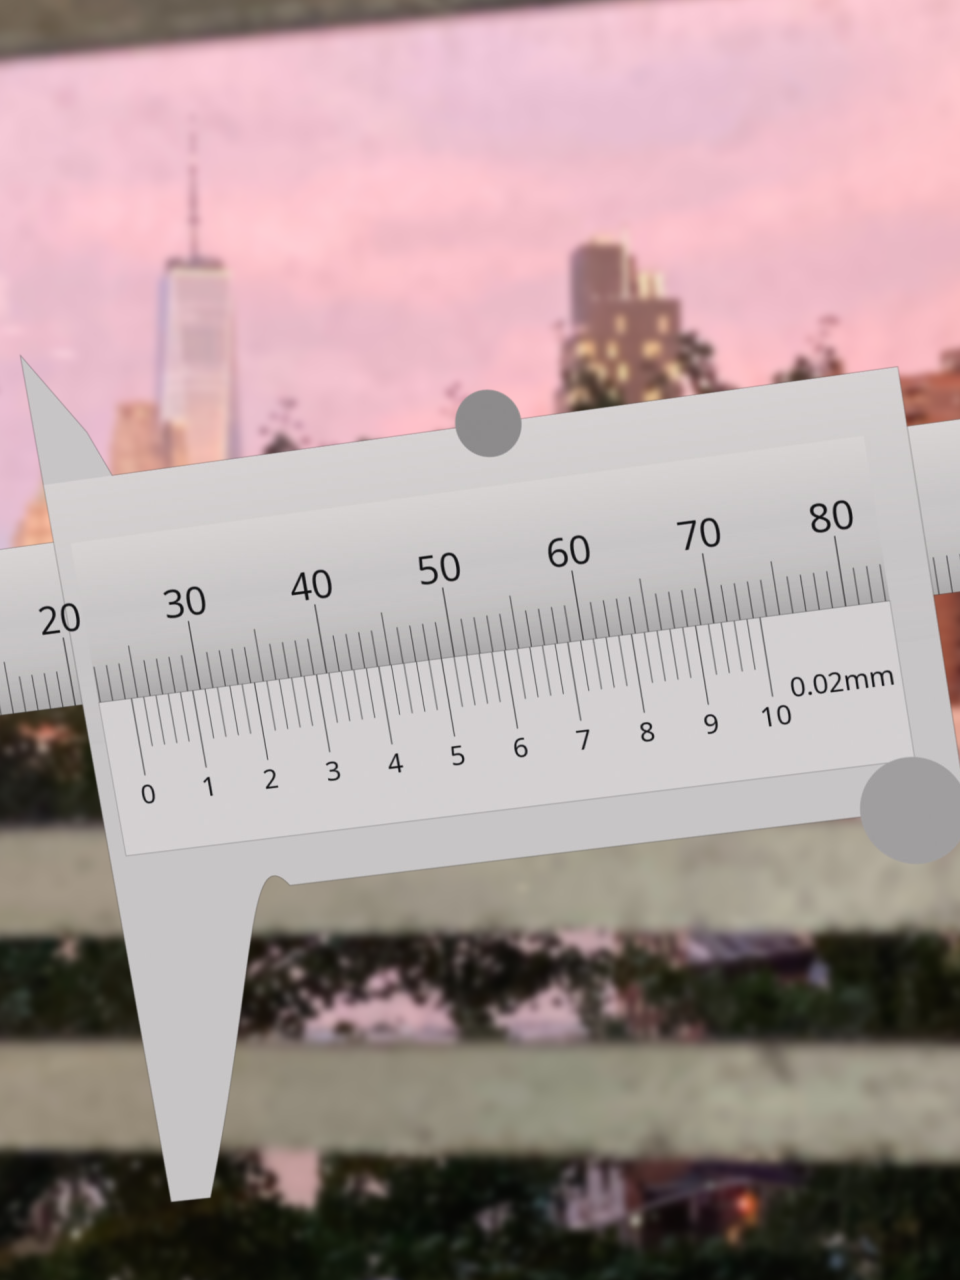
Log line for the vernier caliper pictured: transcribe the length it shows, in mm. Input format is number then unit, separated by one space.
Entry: 24.5 mm
